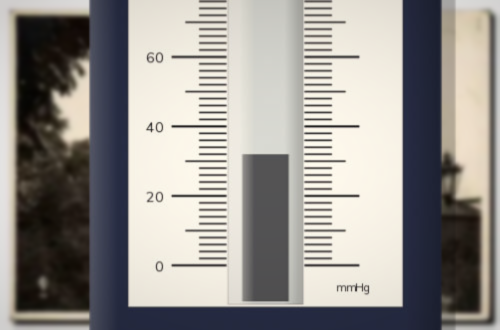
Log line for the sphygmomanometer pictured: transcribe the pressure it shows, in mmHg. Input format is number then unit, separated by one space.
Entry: 32 mmHg
